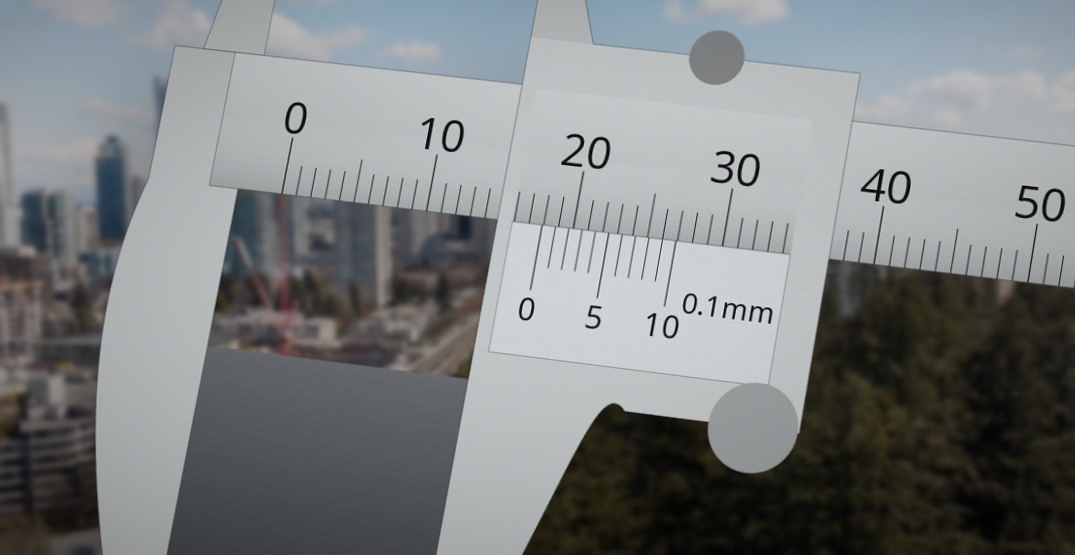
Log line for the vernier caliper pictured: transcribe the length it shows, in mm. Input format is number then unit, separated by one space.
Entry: 17.9 mm
